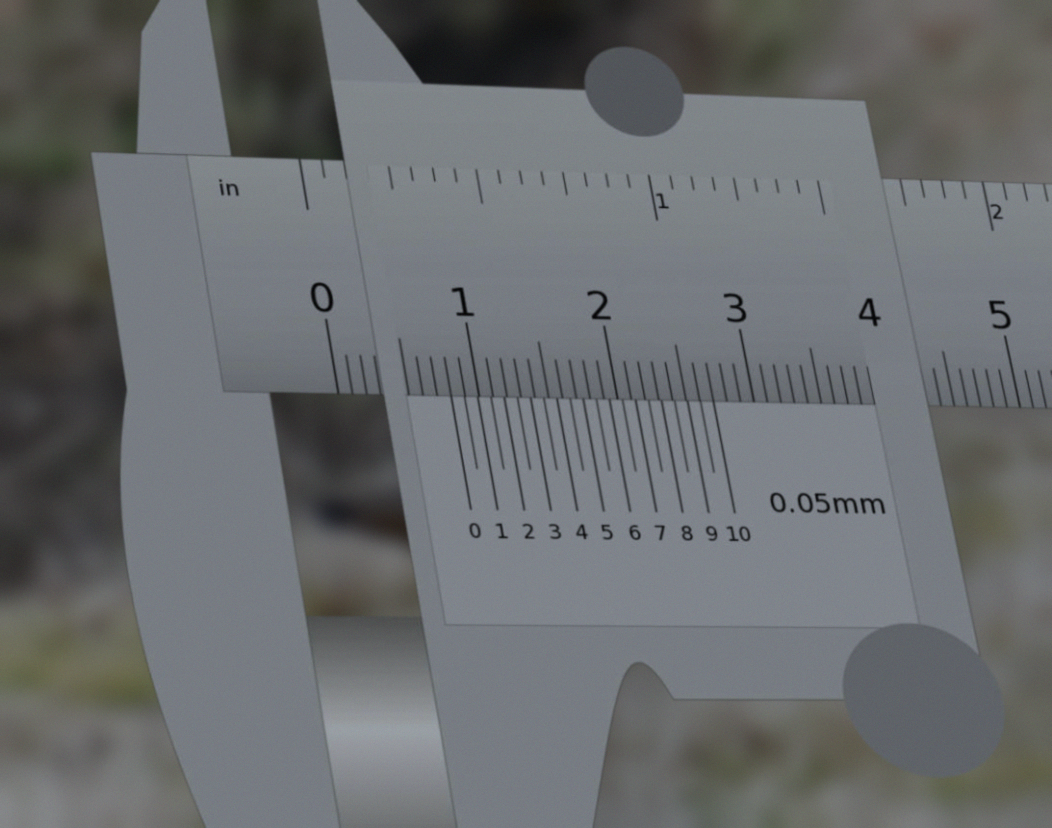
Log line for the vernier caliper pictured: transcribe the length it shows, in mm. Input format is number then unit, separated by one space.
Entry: 8.0 mm
